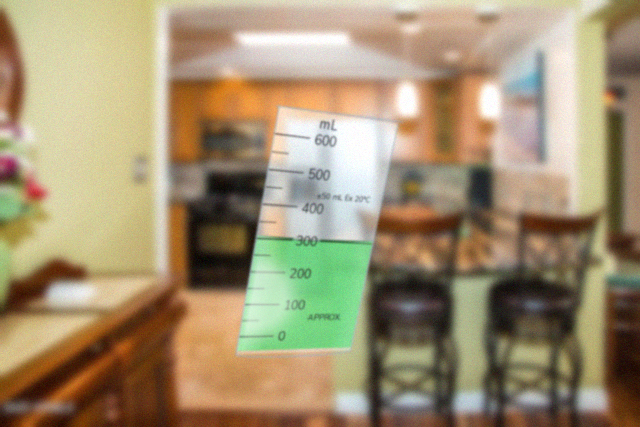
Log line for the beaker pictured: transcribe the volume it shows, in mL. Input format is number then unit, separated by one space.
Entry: 300 mL
